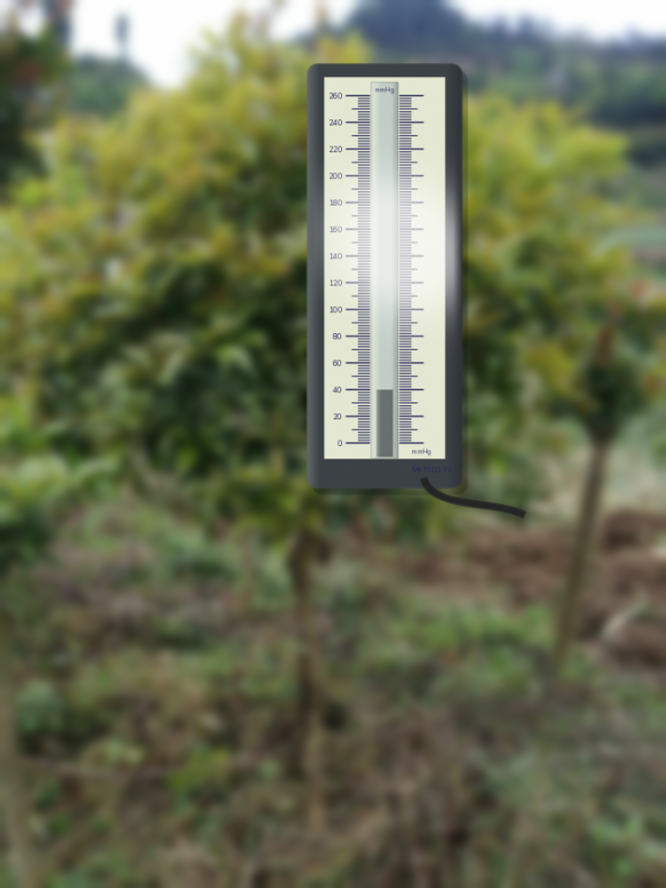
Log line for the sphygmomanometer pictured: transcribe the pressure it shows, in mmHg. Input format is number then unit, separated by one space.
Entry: 40 mmHg
